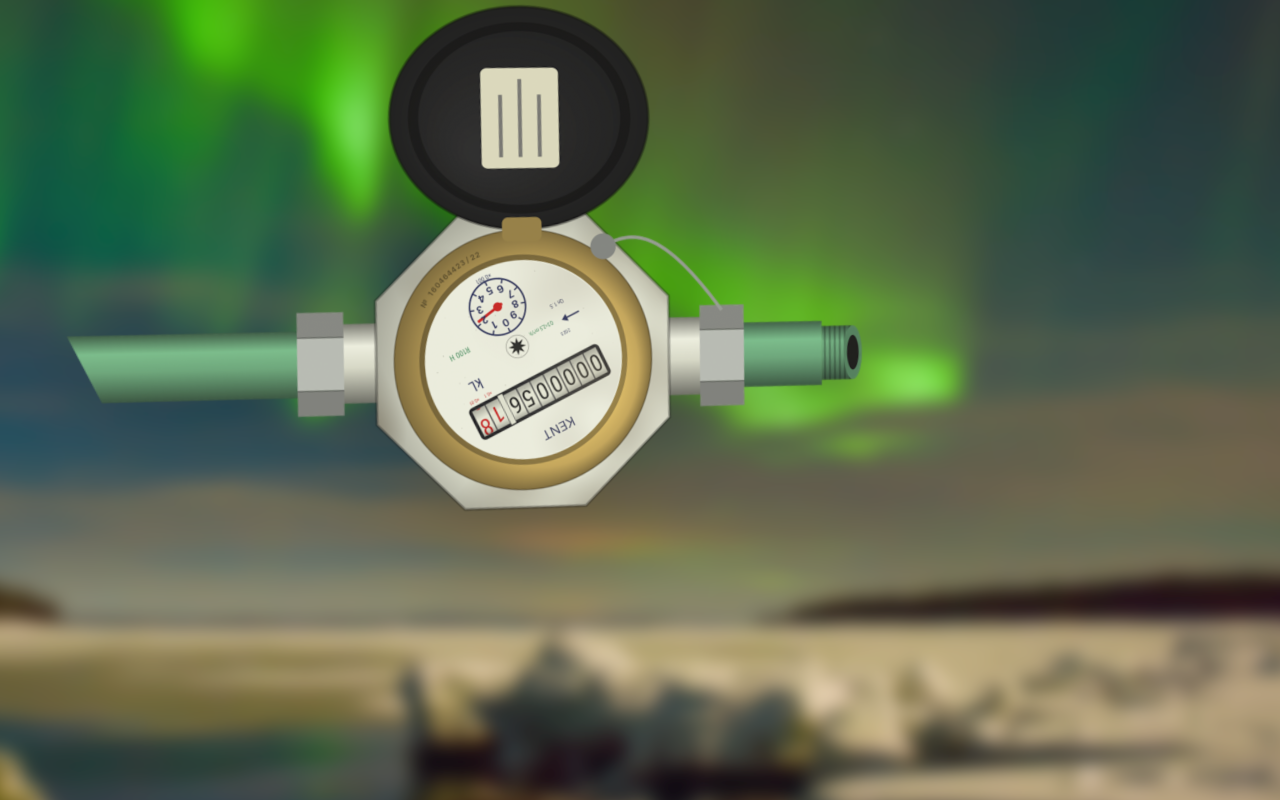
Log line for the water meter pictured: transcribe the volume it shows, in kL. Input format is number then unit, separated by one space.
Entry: 56.182 kL
